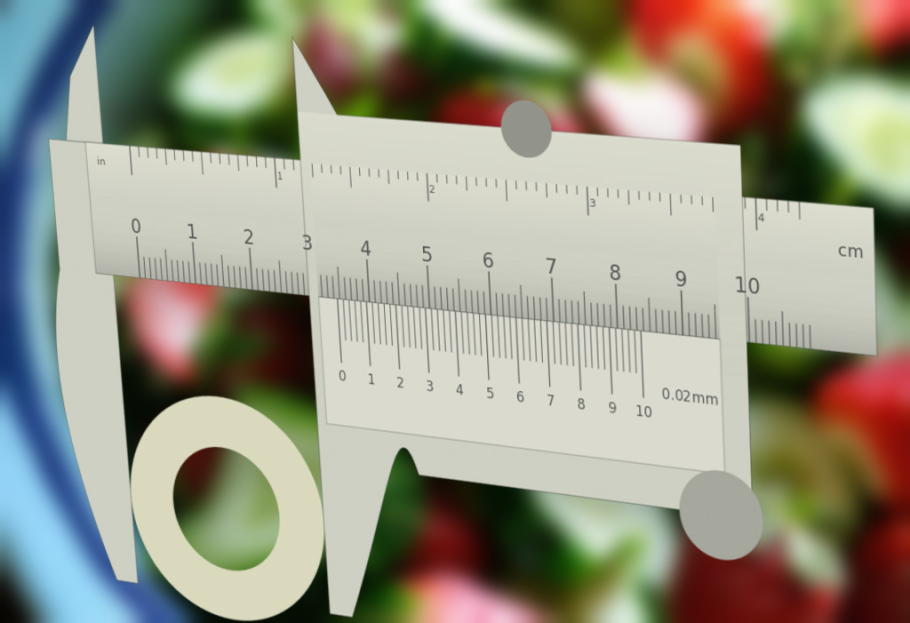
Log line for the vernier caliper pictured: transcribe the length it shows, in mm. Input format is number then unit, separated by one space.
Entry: 34.6 mm
